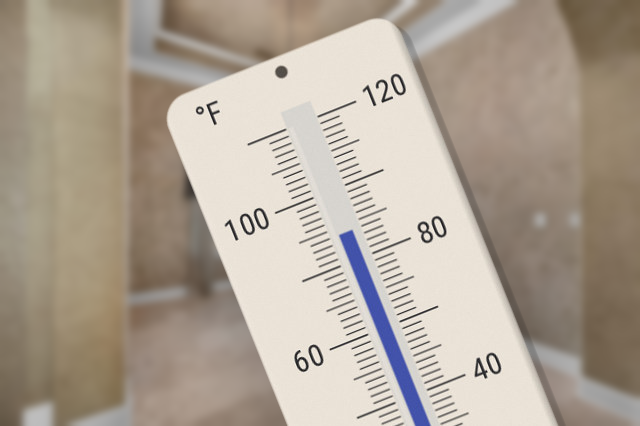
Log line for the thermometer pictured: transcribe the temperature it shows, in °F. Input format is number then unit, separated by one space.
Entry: 88 °F
